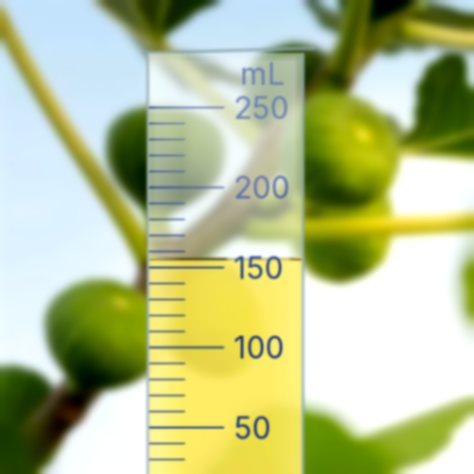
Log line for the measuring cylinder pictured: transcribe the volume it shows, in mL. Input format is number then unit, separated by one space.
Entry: 155 mL
